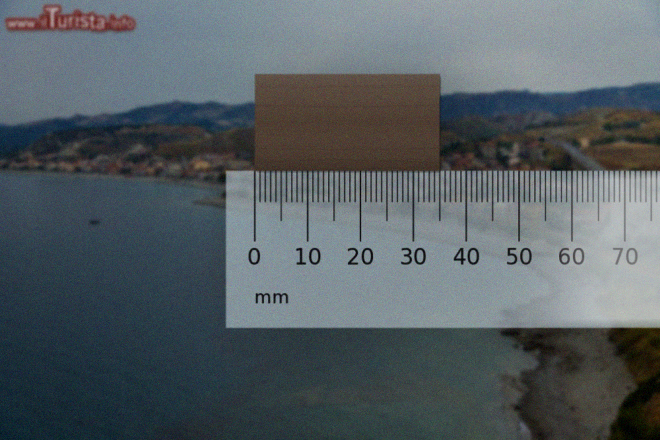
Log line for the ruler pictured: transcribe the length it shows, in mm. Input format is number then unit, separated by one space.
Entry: 35 mm
